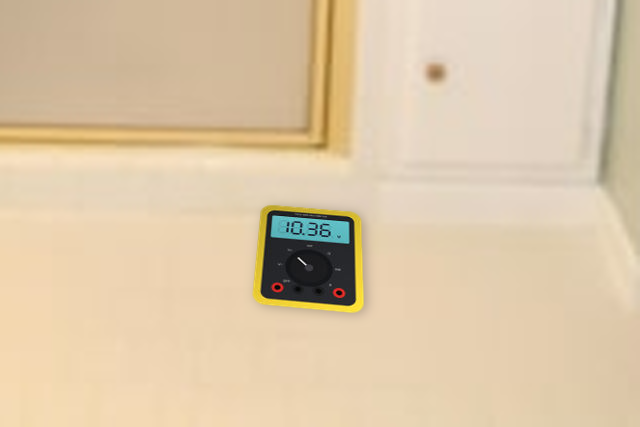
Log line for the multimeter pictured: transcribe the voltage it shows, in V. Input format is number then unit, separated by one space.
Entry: 10.36 V
